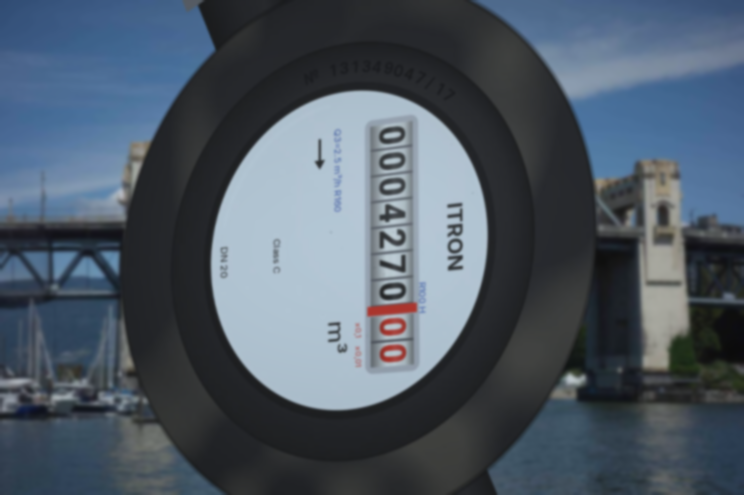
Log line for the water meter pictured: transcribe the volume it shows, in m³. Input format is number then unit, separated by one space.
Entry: 4270.00 m³
